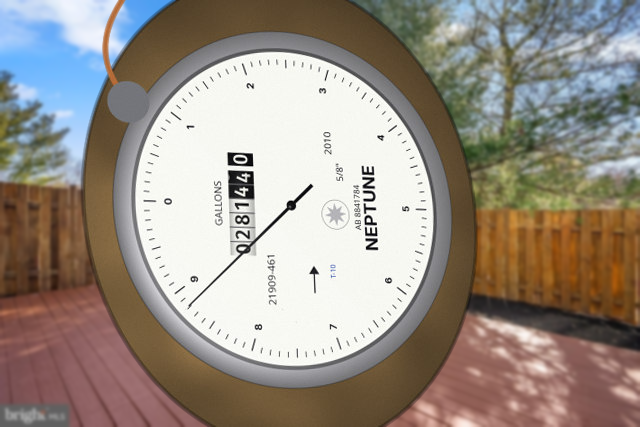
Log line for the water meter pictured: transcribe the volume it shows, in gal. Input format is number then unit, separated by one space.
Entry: 281438.8 gal
